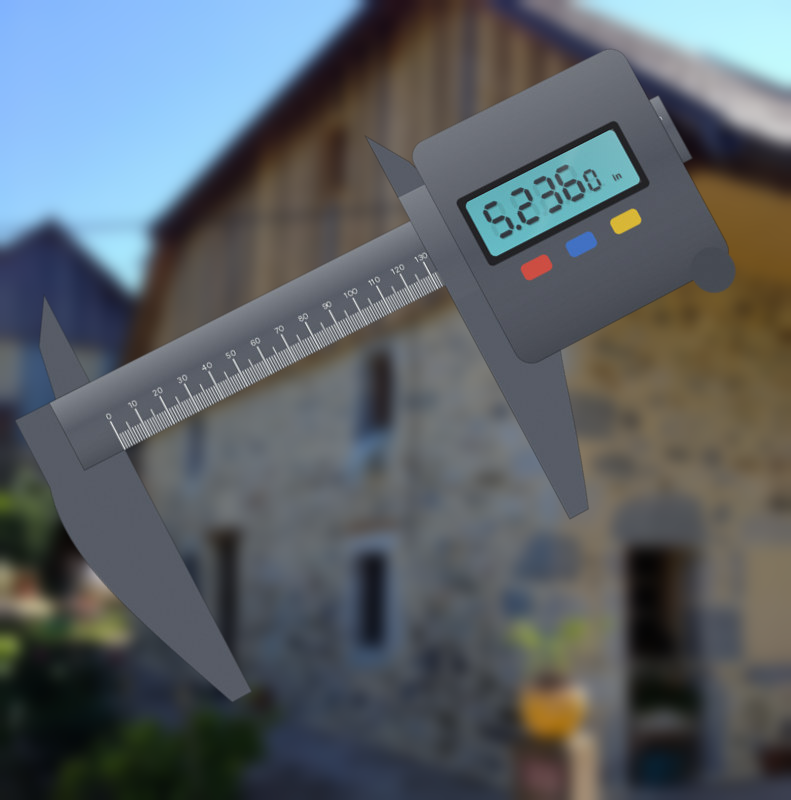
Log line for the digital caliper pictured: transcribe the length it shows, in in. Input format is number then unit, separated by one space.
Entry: 5.2360 in
